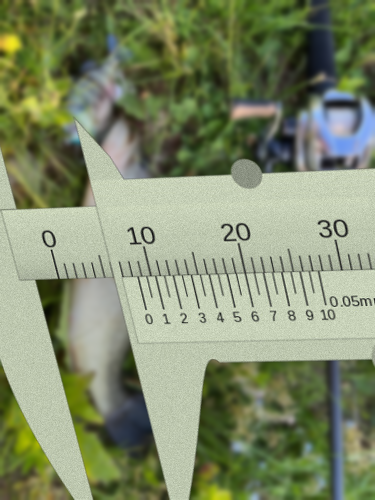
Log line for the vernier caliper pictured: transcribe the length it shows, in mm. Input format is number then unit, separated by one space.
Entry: 8.6 mm
